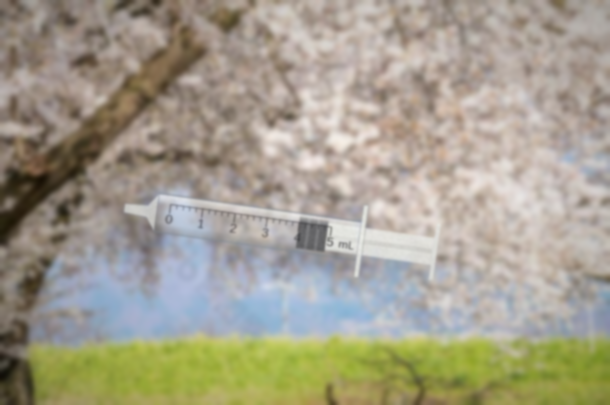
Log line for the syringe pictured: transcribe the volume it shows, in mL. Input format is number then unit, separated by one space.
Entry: 4 mL
